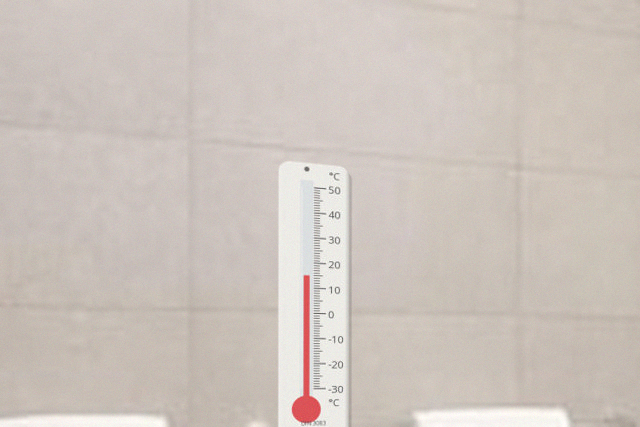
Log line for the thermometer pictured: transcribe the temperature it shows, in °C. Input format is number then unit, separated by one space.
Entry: 15 °C
